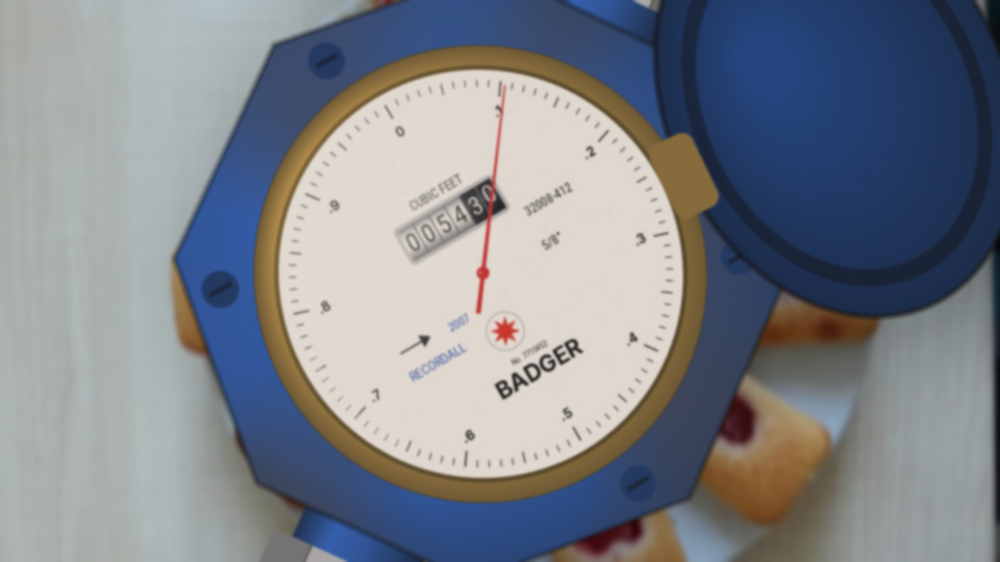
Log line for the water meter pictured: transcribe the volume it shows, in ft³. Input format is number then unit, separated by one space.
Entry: 5430.10 ft³
